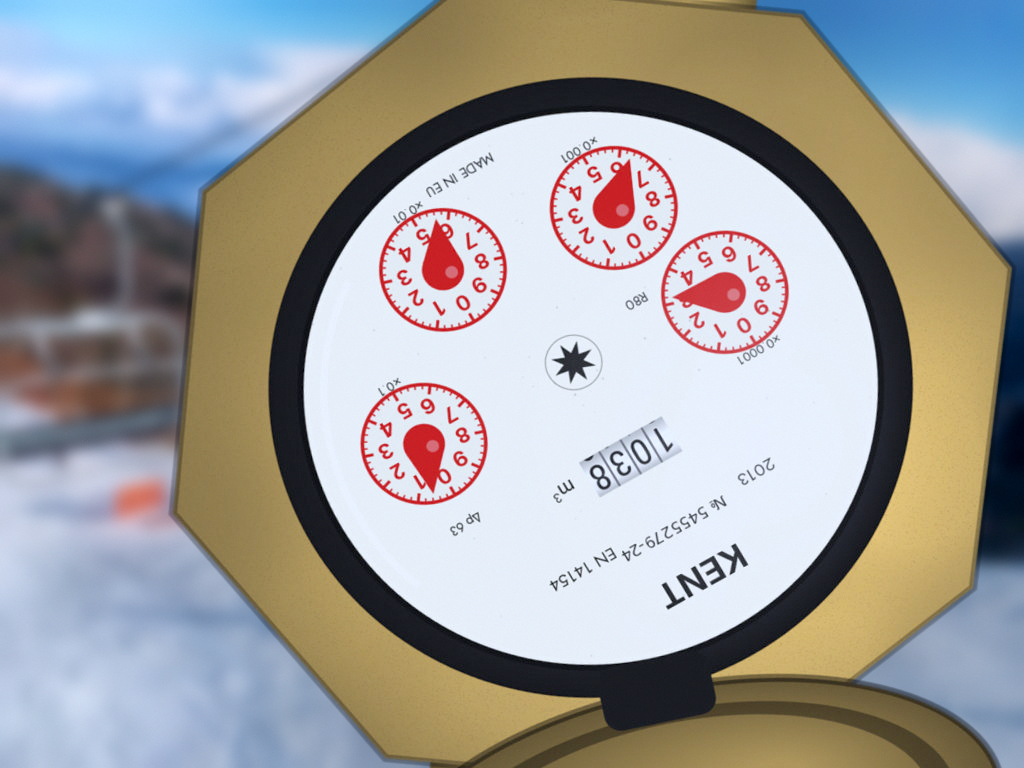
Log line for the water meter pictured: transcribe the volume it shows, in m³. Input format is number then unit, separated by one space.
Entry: 1038.0563 m³
